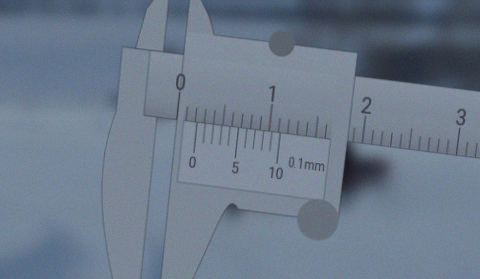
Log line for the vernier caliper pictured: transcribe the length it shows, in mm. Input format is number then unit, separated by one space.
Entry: 2.2 mm
